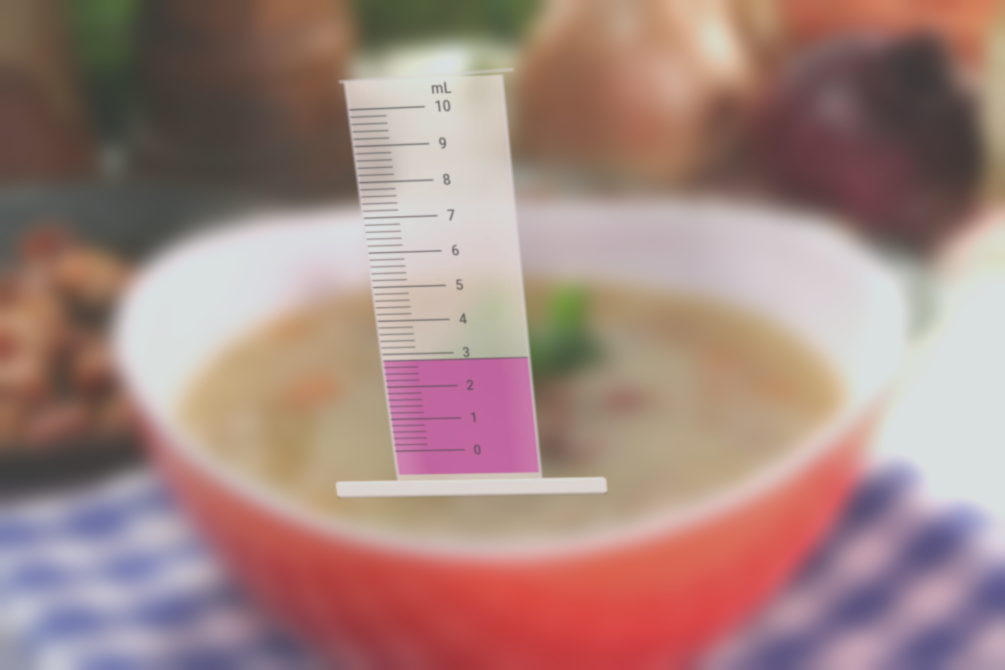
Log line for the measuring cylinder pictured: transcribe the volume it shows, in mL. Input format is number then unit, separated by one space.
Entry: 2.8 mL
